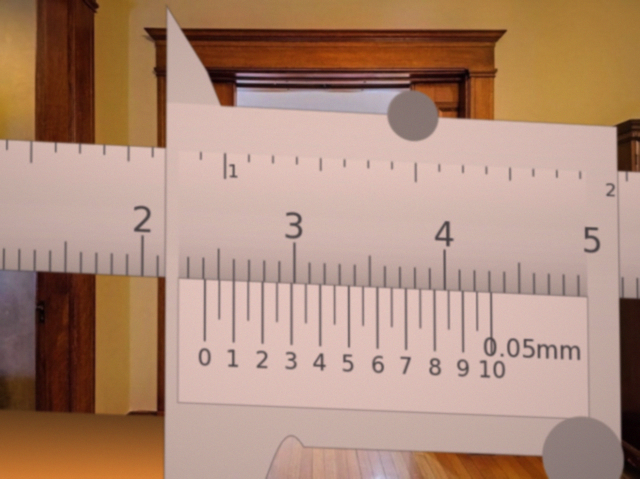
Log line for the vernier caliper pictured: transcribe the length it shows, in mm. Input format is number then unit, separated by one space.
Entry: 24.1 mm
